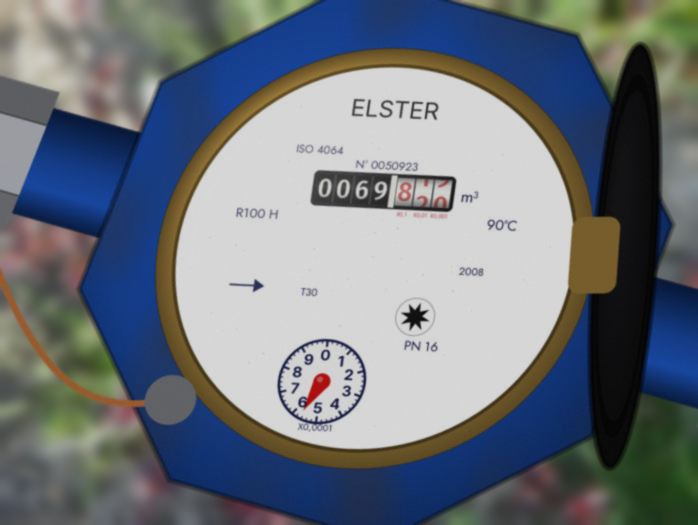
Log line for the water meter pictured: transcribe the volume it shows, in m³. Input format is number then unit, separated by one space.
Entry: 69.8195 m³
